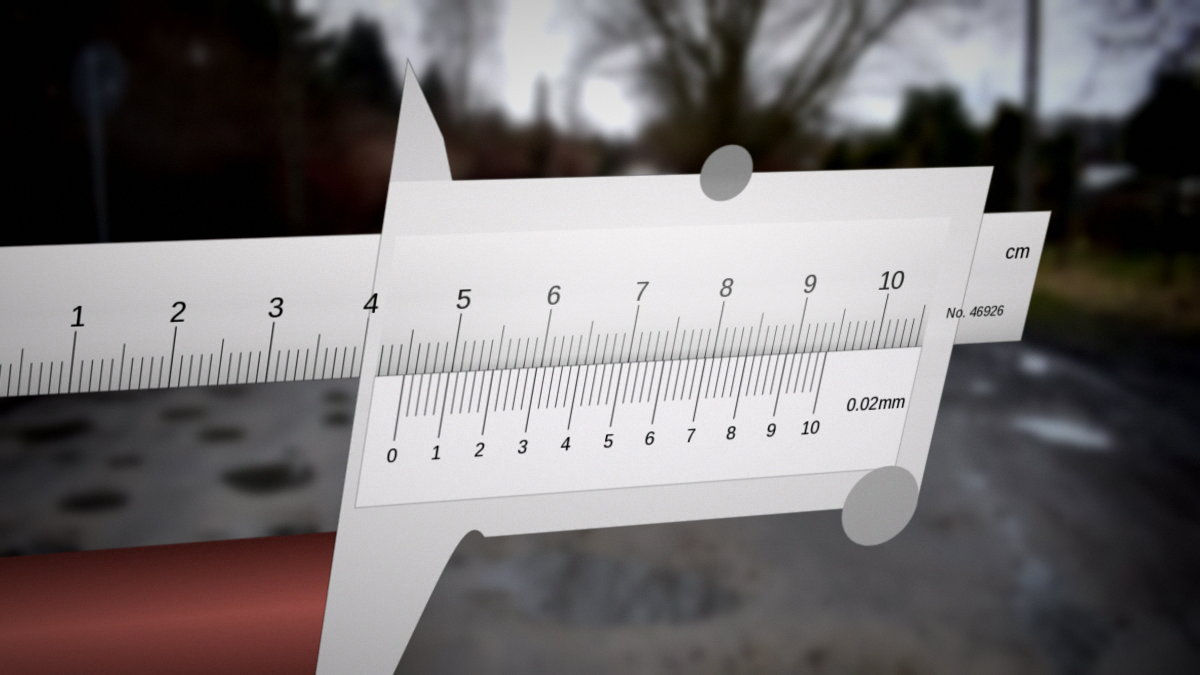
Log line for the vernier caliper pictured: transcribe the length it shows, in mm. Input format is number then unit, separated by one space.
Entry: 44.8 mm
